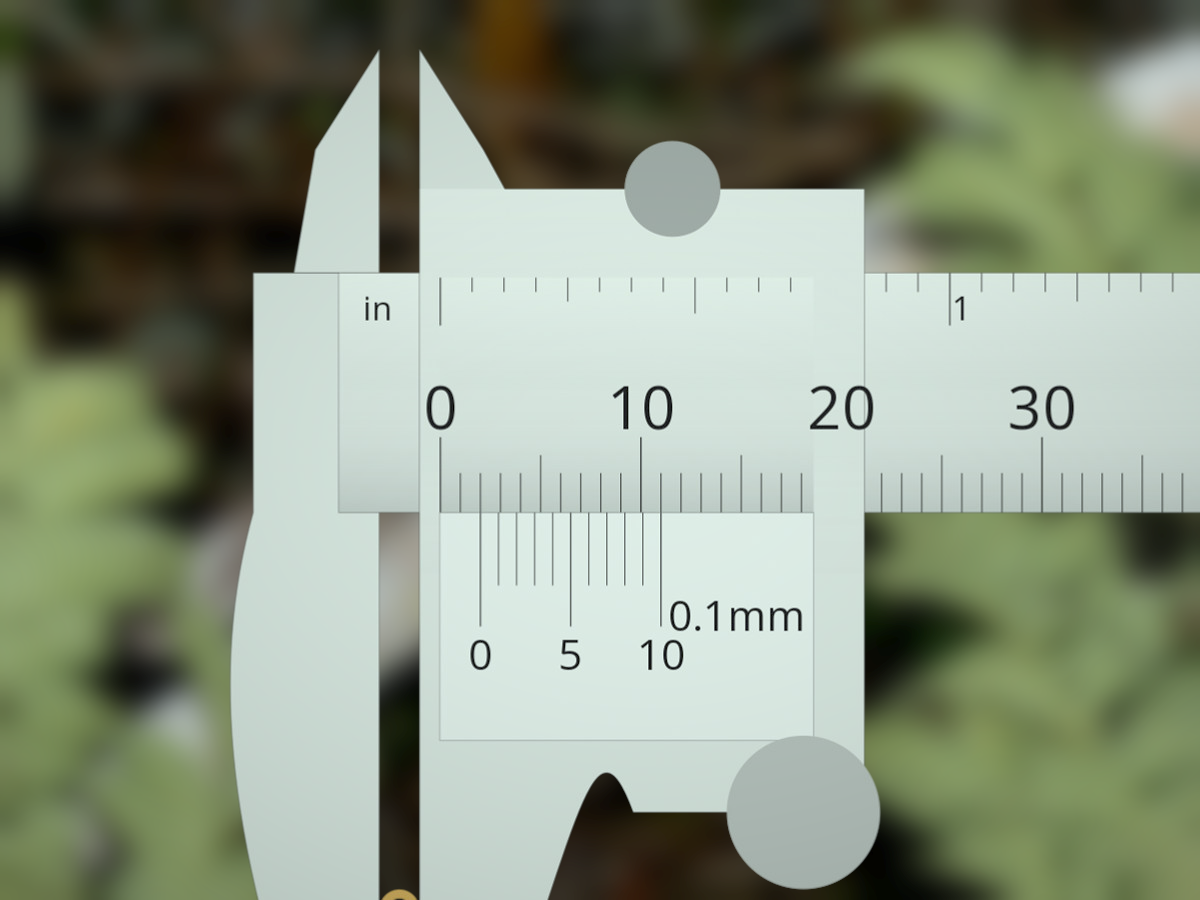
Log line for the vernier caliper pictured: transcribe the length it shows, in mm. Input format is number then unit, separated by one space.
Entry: 2.0 mm
